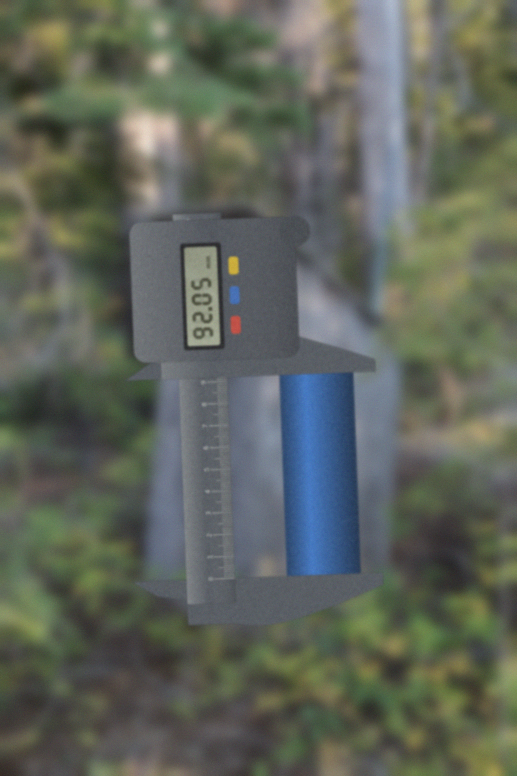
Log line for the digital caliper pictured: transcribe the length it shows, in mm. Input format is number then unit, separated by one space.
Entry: 92.05 mm
